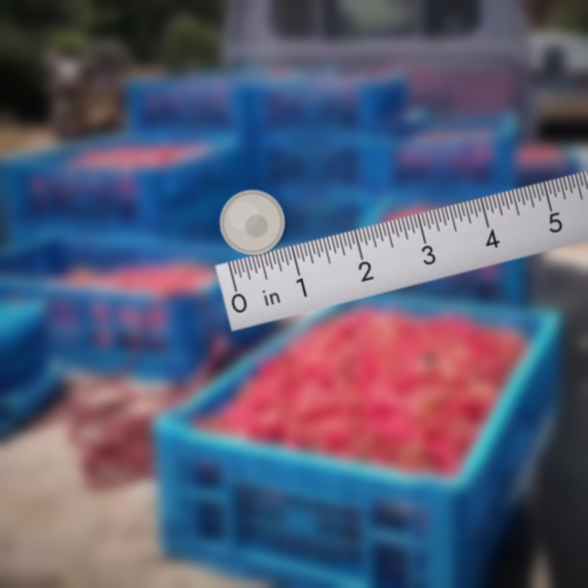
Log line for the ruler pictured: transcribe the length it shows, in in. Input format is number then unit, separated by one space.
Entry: 1 in
